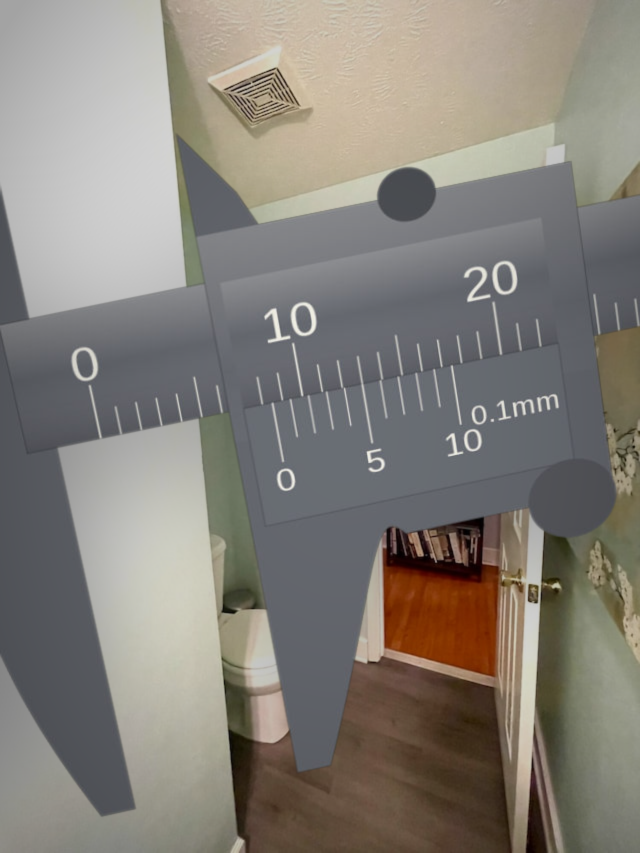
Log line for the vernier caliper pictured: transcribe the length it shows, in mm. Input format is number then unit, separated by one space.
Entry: 8.5 mm
